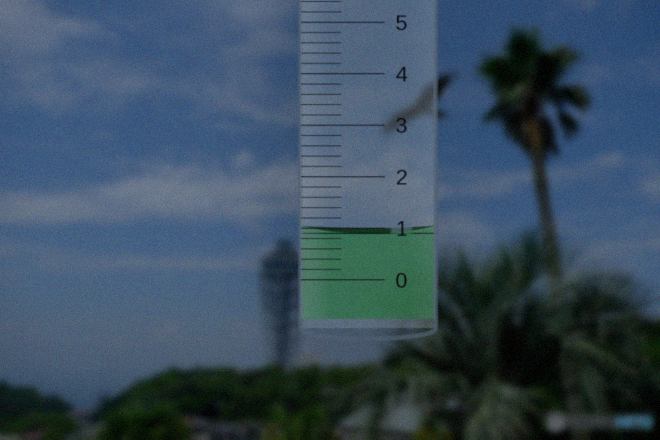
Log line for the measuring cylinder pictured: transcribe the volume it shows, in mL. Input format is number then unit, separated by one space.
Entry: 0.9 mL
